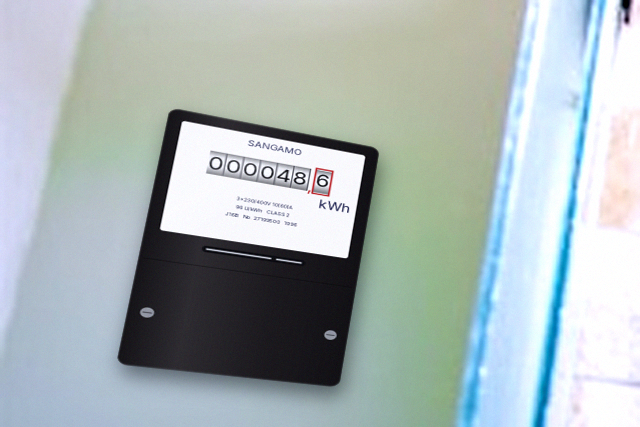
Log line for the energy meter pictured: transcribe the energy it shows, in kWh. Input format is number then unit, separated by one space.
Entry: 48.6 kWh
